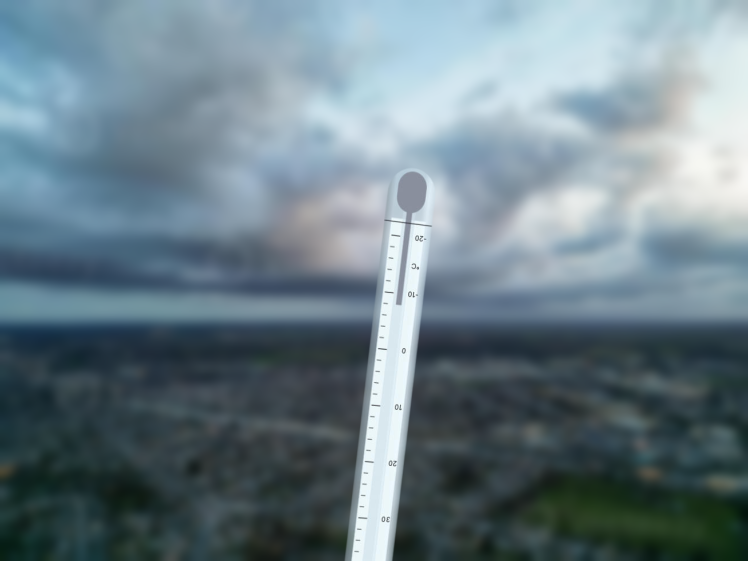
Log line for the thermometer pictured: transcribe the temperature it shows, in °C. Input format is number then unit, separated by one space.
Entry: -8 °C
